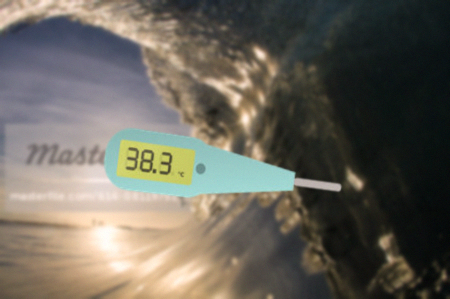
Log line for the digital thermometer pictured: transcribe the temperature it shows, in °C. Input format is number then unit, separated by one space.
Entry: 38.3 °C
